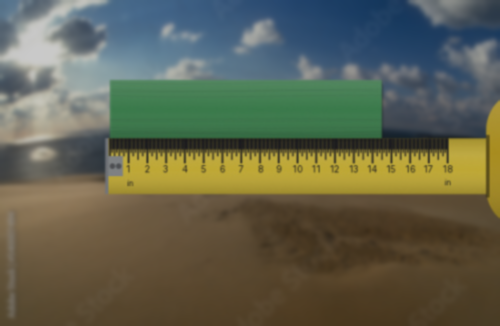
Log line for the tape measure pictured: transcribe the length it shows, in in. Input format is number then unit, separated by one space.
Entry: 14.5 in
